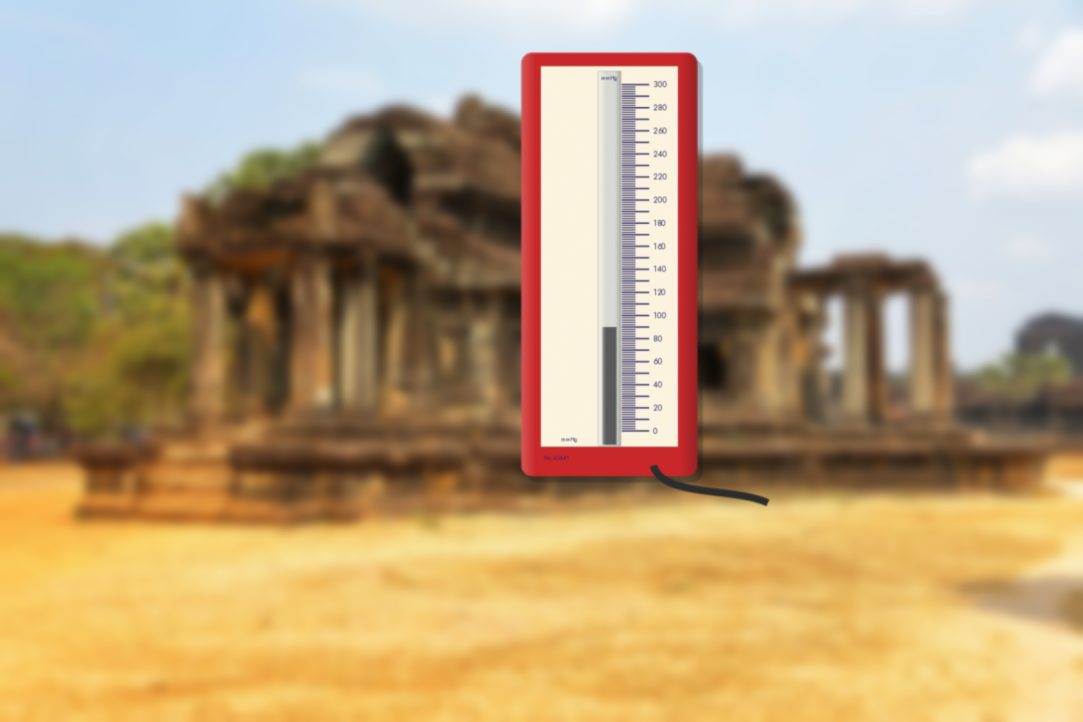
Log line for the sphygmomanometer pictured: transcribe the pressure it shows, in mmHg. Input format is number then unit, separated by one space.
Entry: 90 mmHg
